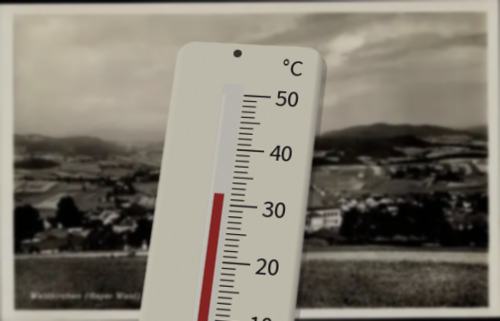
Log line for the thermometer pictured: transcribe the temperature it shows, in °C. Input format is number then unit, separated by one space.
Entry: 32 °C
